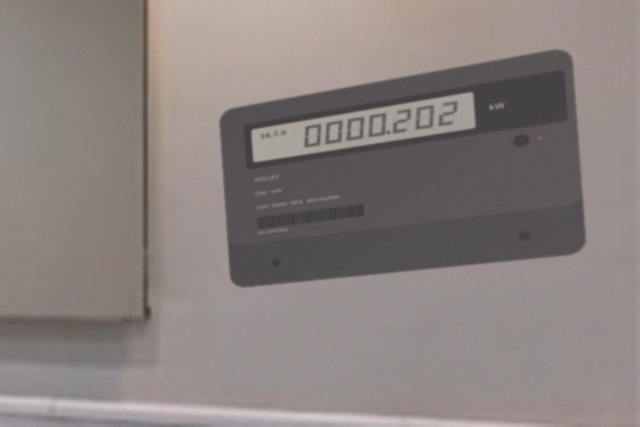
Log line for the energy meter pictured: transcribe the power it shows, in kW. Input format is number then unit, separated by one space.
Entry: 0.202 kW
